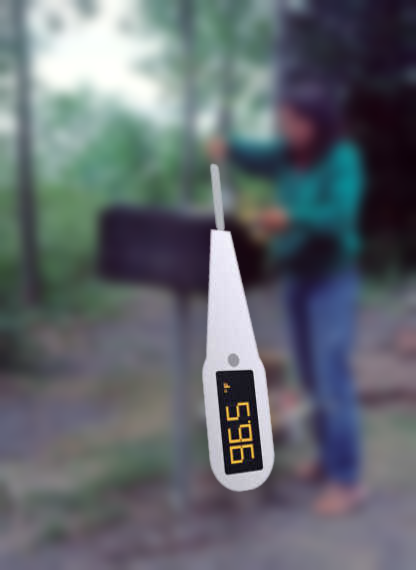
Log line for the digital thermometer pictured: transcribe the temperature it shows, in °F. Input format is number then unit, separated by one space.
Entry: 96.5 °F
